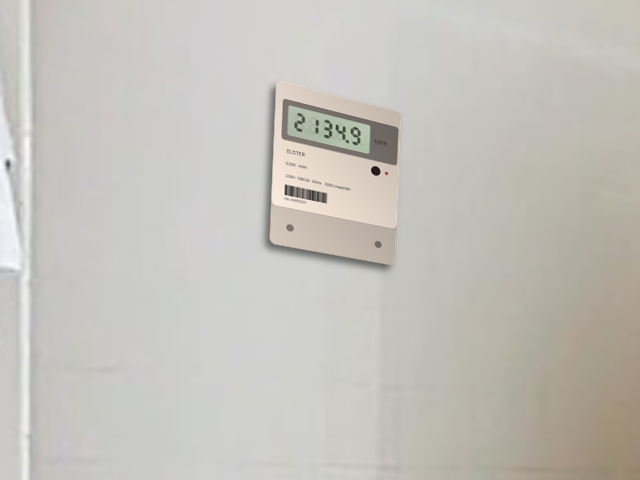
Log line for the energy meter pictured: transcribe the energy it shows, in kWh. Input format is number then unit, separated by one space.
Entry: 2134.9 kWh
